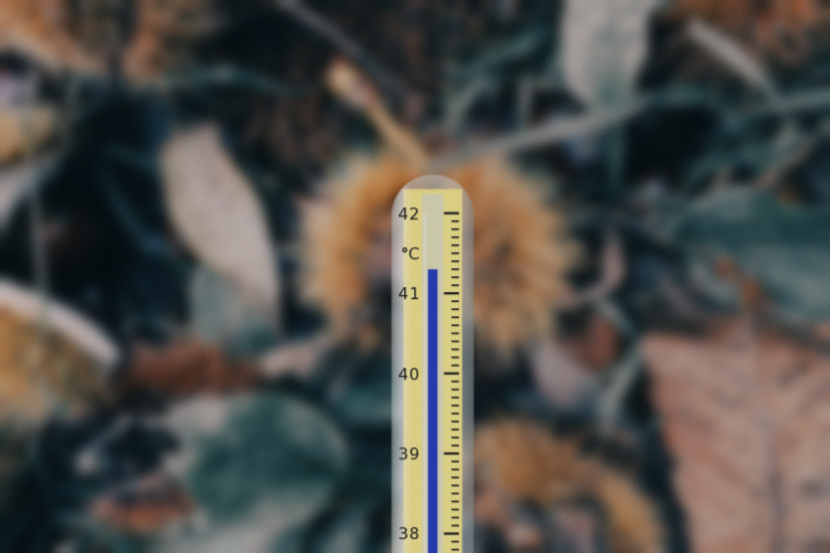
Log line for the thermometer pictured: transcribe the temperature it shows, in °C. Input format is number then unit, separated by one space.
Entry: 41.3 °C
